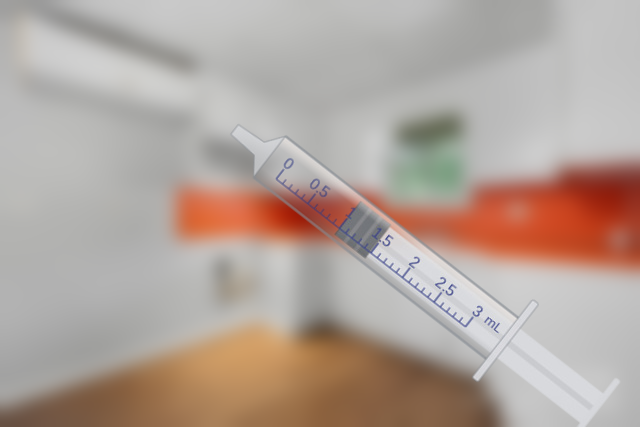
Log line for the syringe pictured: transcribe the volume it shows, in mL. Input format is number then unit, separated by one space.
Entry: 1 mL
